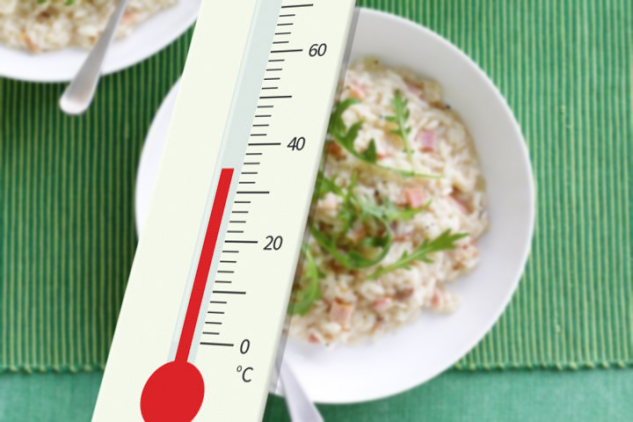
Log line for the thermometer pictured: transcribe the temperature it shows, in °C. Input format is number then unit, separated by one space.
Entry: 35 °C
